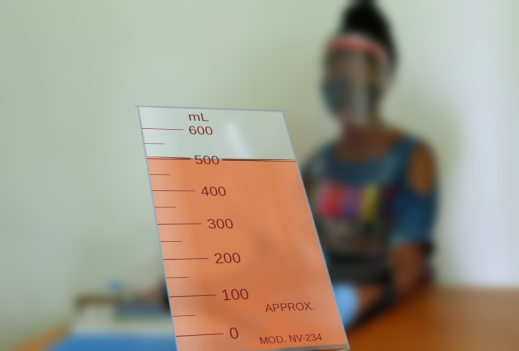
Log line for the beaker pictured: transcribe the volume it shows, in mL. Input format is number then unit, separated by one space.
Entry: 500 mL
